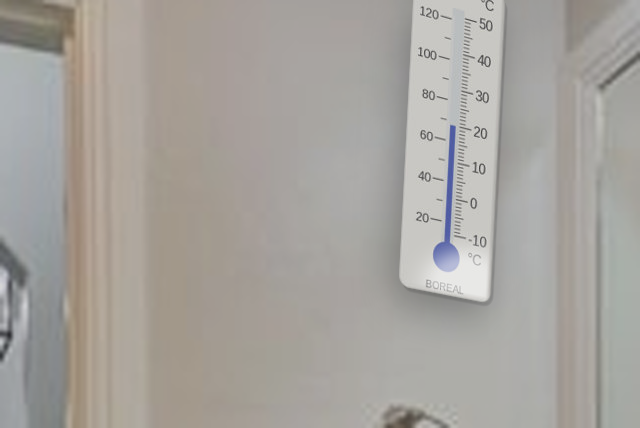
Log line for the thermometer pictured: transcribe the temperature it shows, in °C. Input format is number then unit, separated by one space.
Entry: 20 °C
